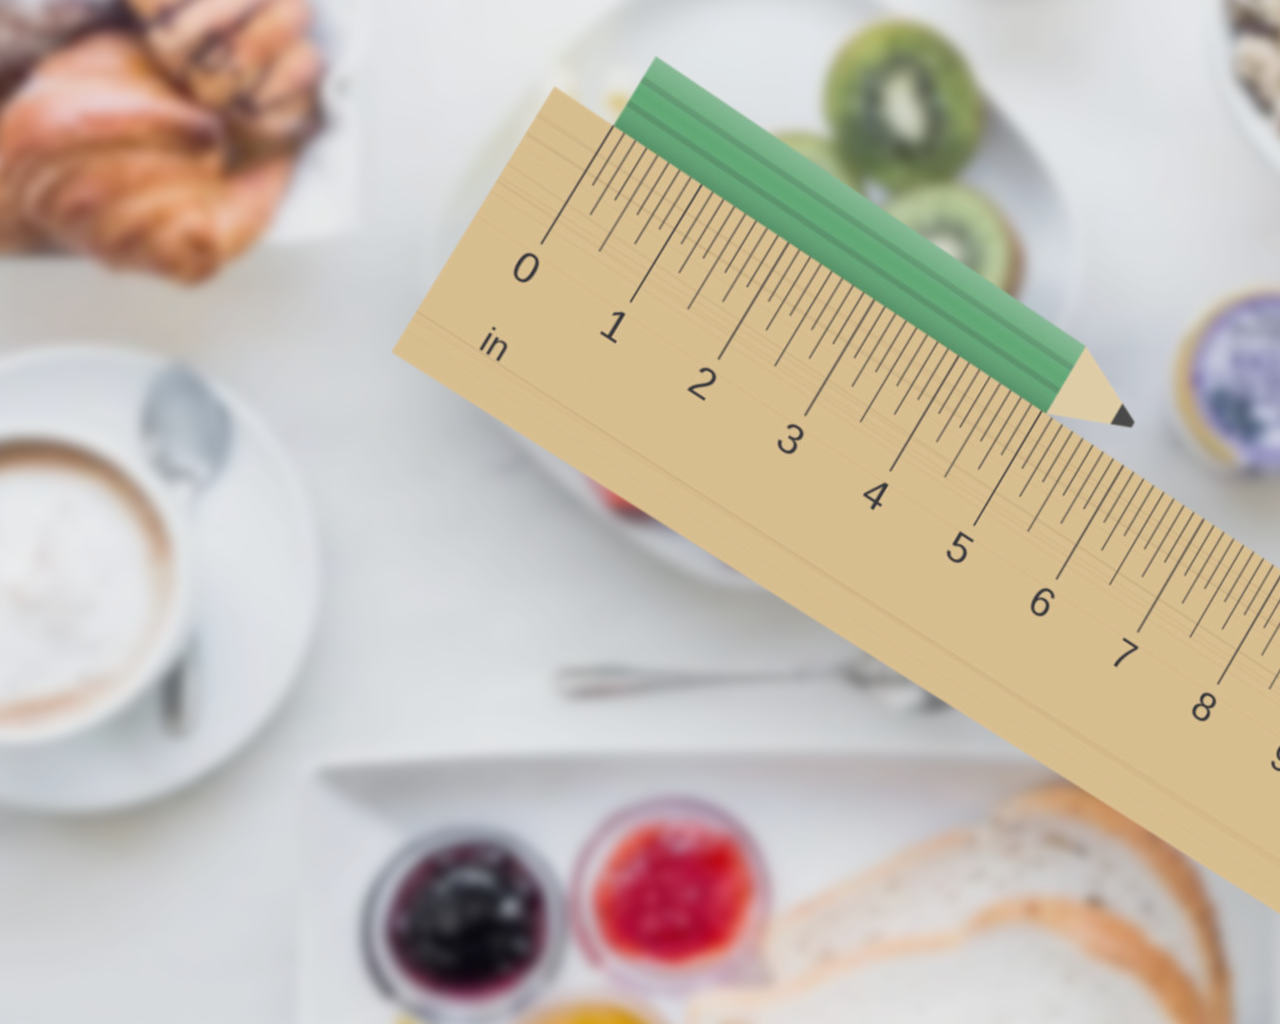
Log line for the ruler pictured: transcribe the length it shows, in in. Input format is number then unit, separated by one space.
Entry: 5.875 in
